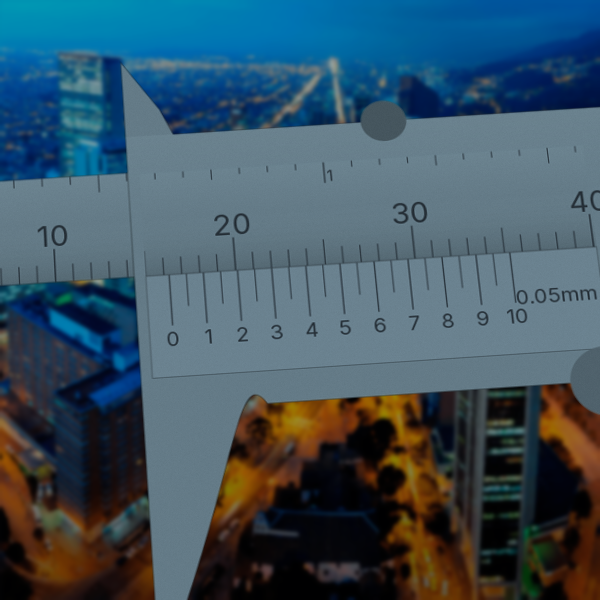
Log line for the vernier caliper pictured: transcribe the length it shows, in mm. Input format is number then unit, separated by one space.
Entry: 16.3 mm
